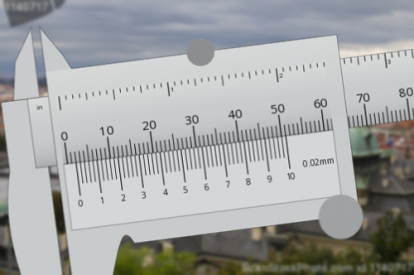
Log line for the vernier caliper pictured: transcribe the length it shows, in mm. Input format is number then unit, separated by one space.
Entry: 2.0 mm
